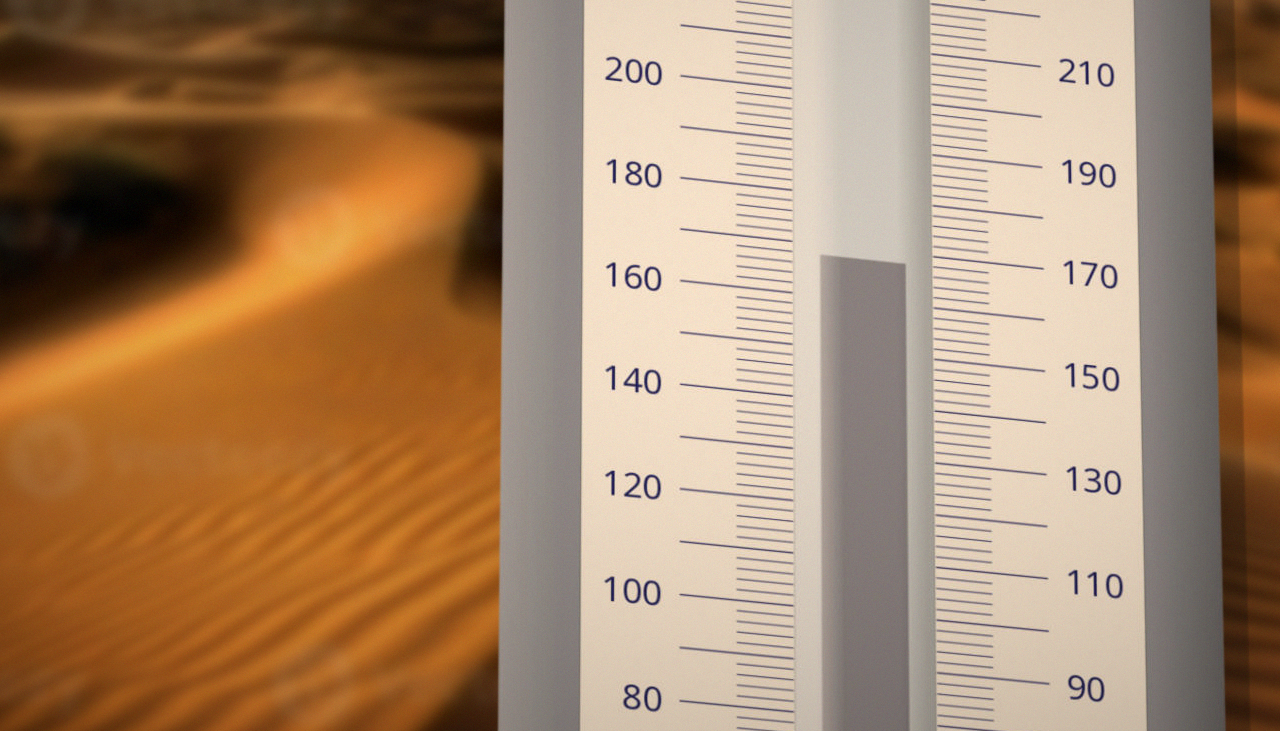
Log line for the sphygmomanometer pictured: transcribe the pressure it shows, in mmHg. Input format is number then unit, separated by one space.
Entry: 168 mmHg
